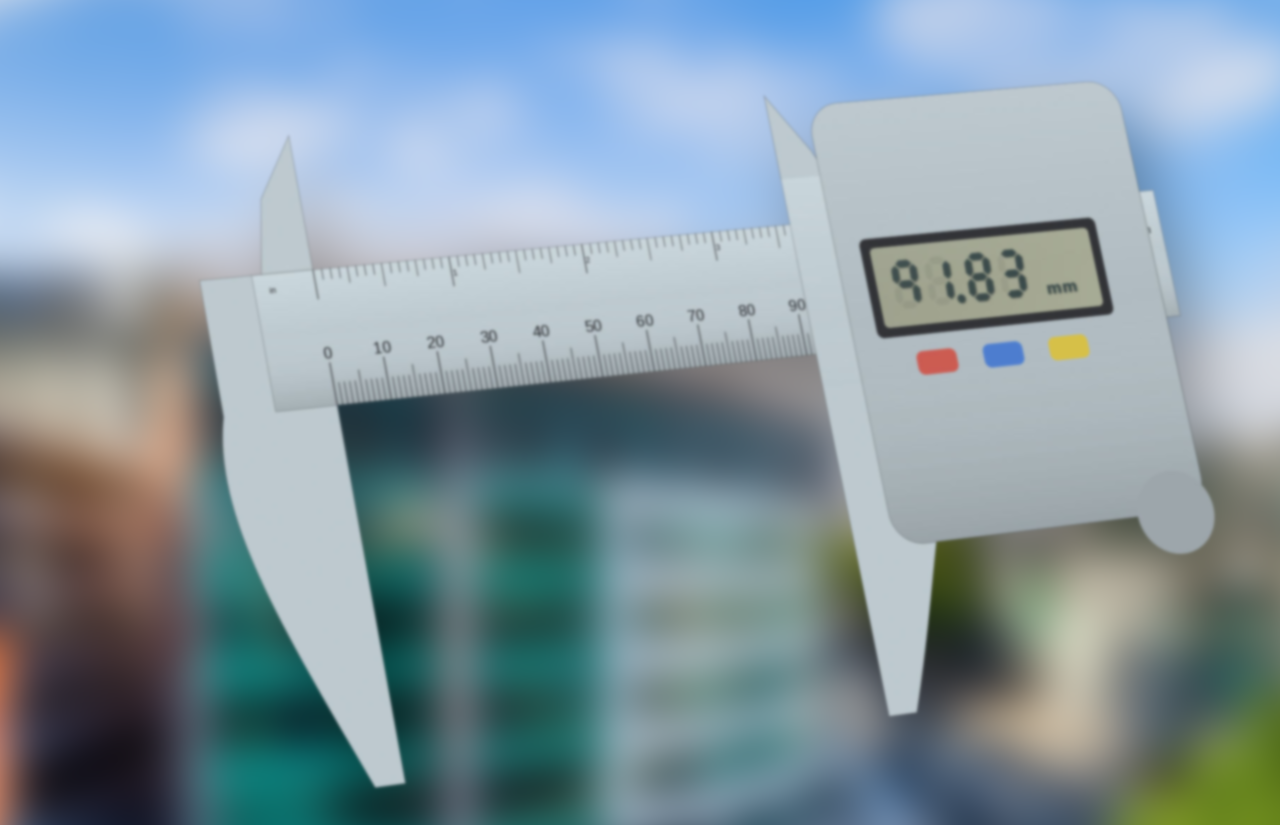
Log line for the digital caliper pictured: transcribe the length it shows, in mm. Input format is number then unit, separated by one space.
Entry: 91.83 mm
